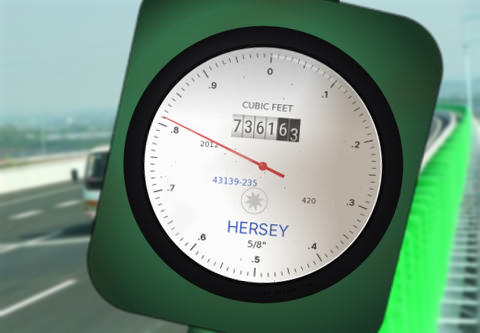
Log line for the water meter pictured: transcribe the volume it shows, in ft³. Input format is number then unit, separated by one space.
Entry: 736162.81 ft³
